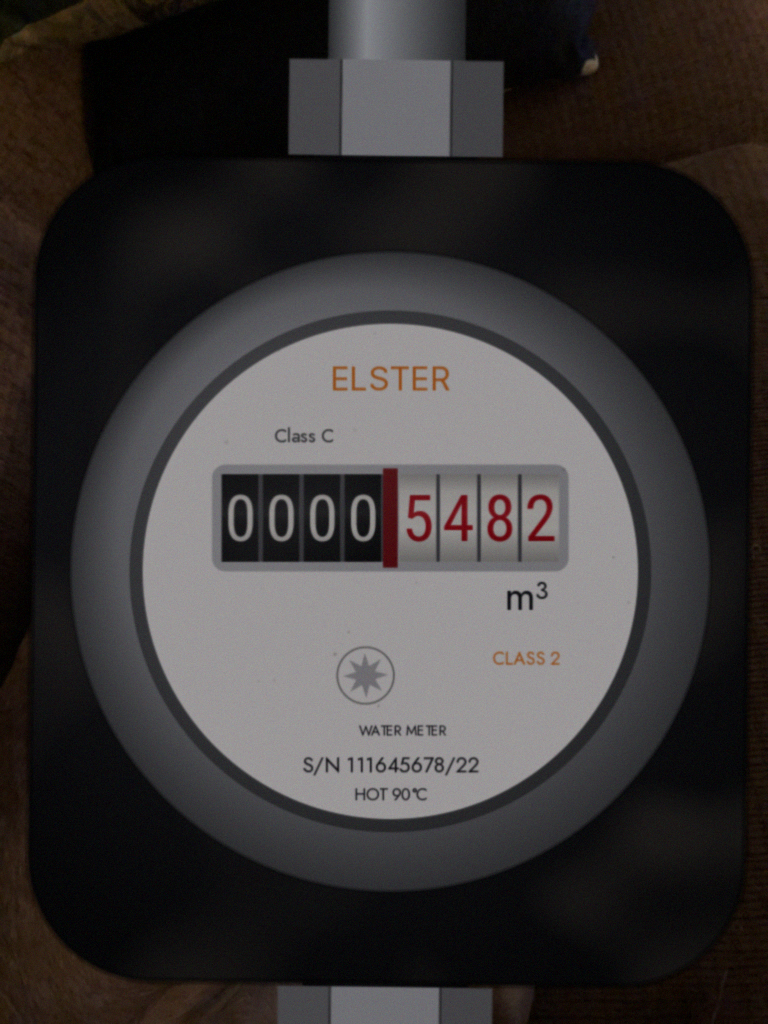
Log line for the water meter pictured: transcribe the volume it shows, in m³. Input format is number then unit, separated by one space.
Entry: 0.5482 m³
